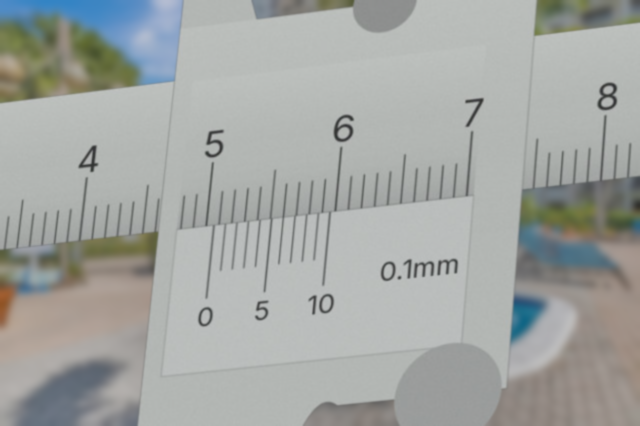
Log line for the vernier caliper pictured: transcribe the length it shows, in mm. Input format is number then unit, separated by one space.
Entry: 50.6 mm
